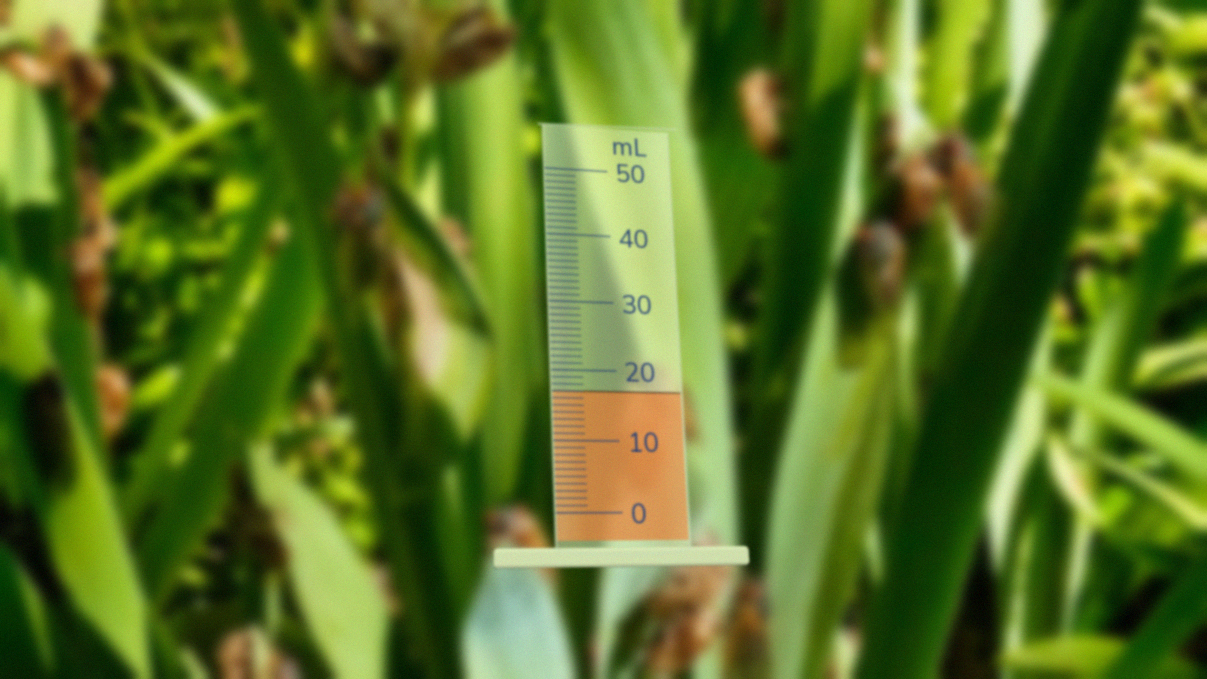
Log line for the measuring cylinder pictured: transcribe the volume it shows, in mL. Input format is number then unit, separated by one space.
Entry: 17 mL
